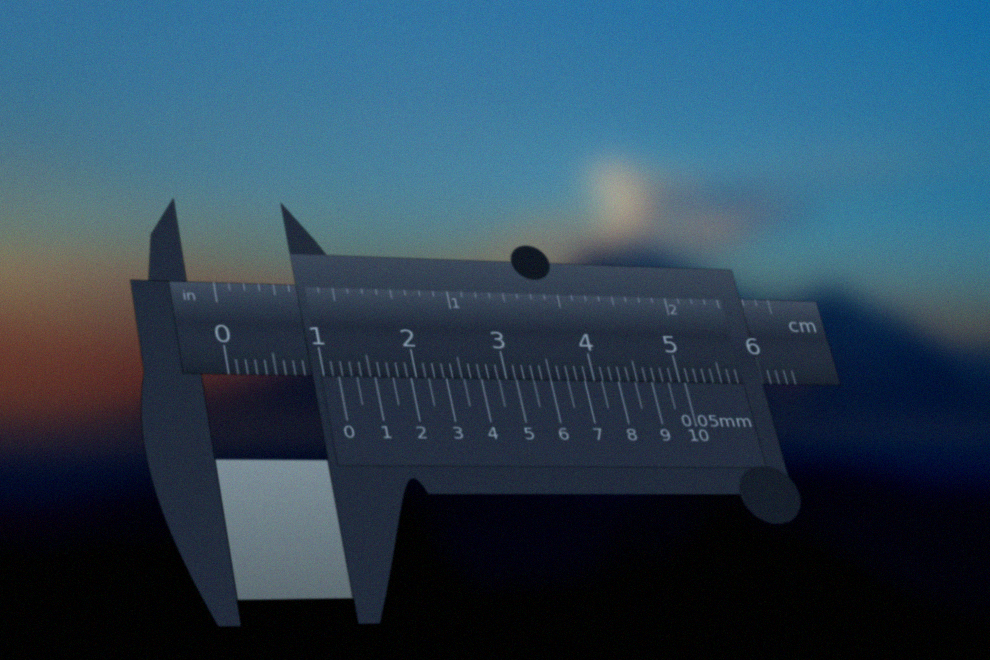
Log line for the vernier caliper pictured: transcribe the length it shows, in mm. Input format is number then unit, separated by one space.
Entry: 11.6 mm
